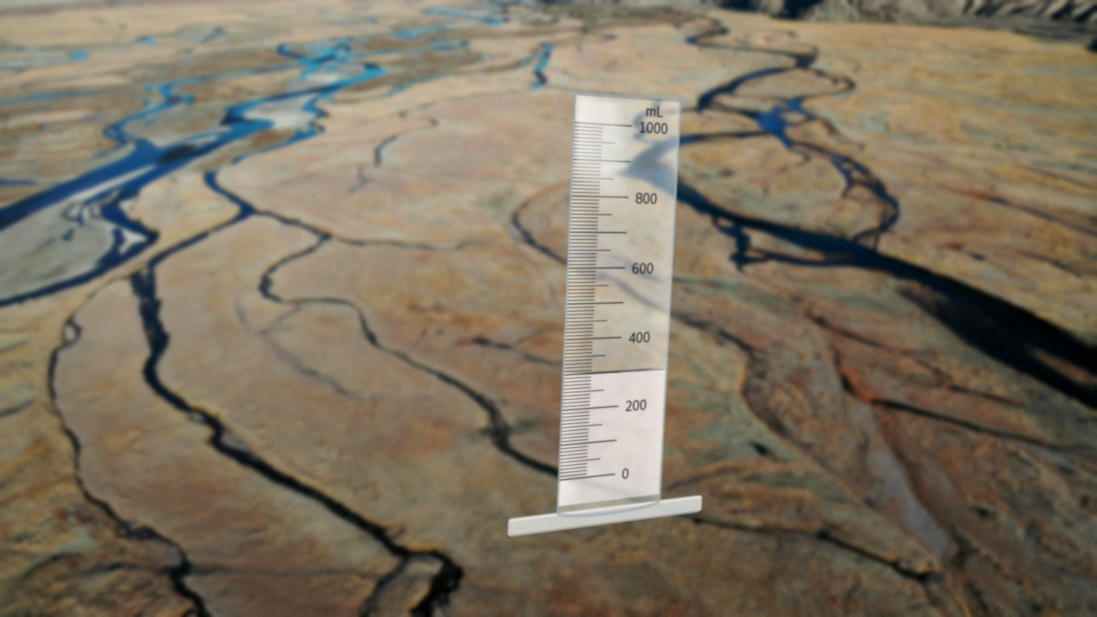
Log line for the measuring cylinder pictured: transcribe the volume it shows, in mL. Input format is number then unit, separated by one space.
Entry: 300 mL
